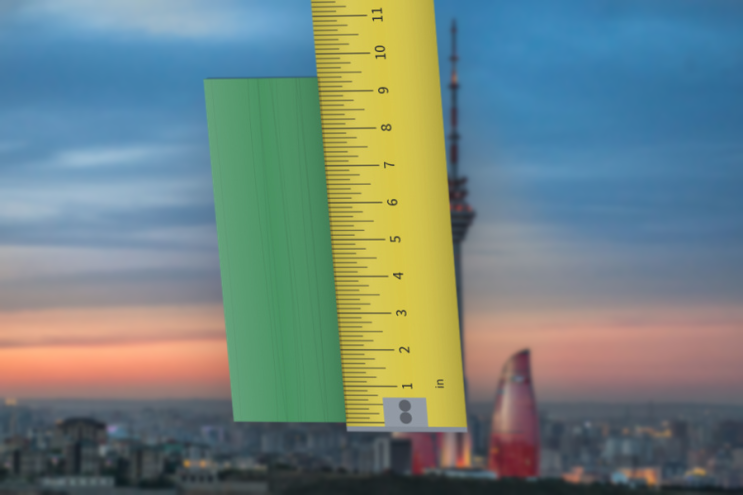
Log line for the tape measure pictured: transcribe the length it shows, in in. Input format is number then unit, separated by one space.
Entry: 9.375 in
